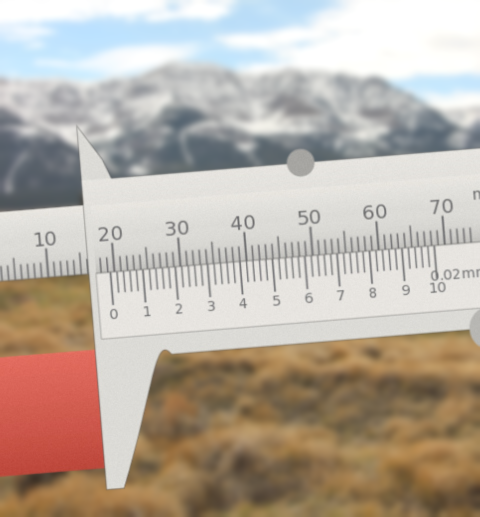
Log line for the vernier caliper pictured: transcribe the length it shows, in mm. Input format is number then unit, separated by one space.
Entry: 19.4 mm
